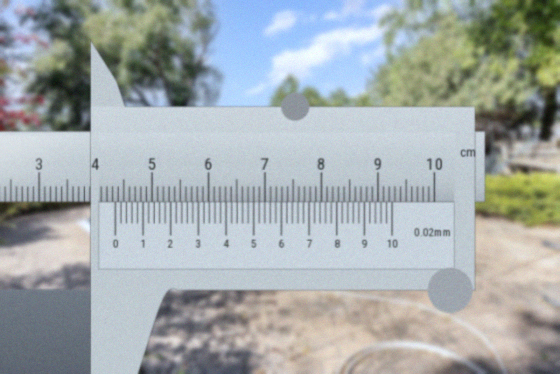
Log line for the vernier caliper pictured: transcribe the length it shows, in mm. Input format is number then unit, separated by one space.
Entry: 43.5 mm
